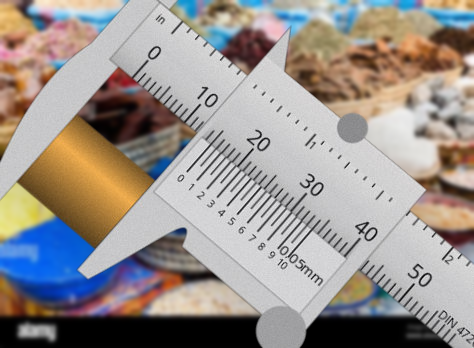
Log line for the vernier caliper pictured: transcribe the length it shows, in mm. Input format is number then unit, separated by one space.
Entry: 15.0 mm
